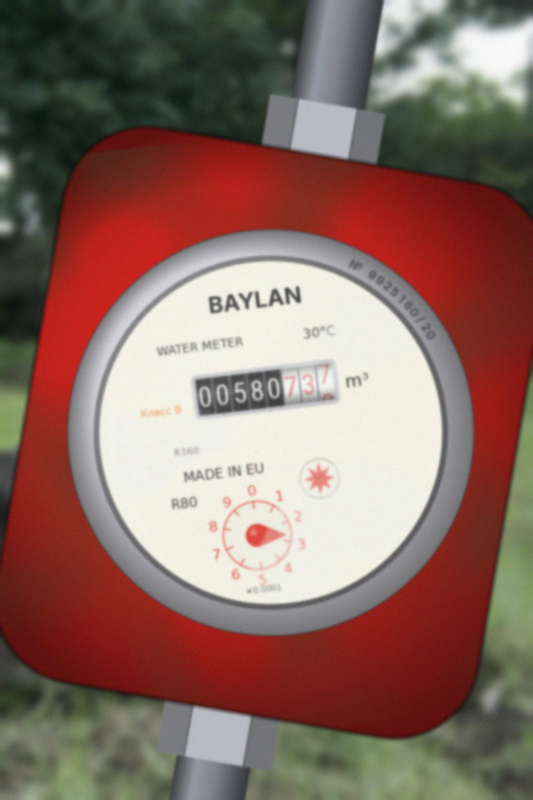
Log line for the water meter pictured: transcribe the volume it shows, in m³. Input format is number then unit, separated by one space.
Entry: 580.7372 m³
